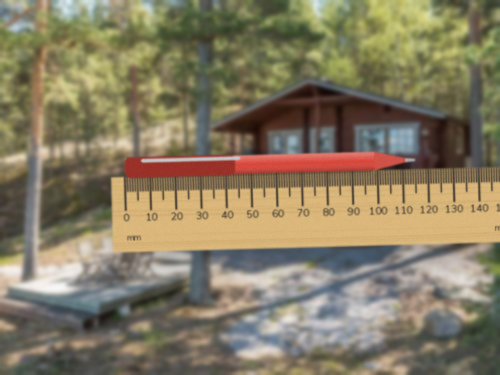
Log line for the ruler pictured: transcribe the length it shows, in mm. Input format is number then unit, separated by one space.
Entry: 115 mm
